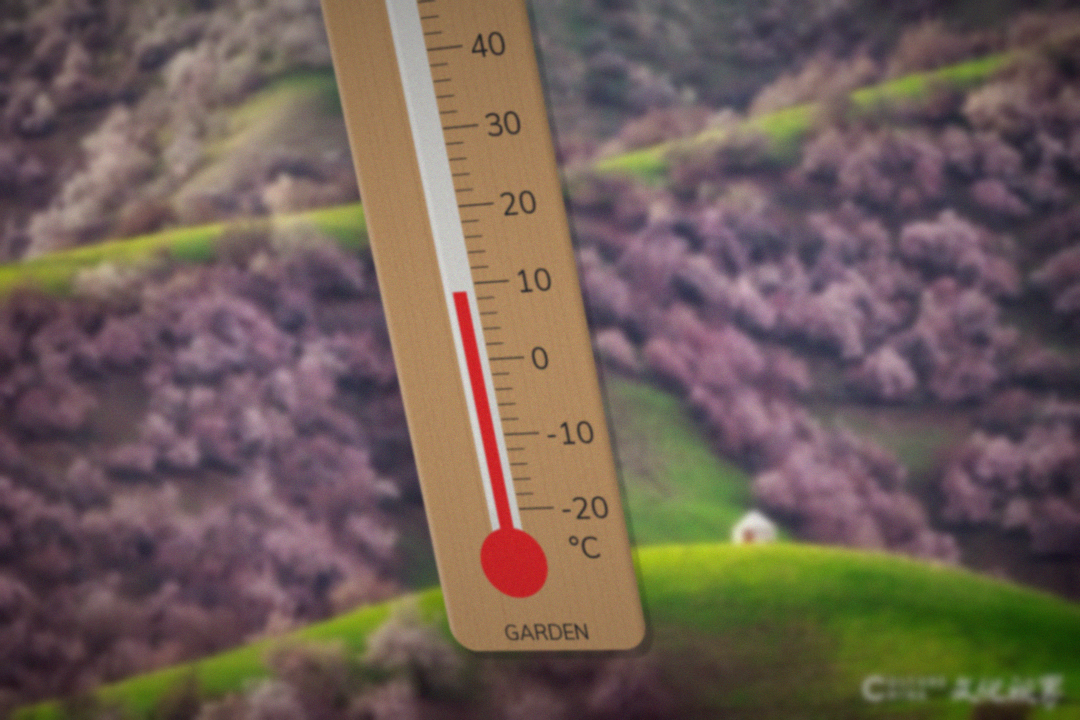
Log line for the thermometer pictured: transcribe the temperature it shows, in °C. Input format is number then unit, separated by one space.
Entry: 9 °C
